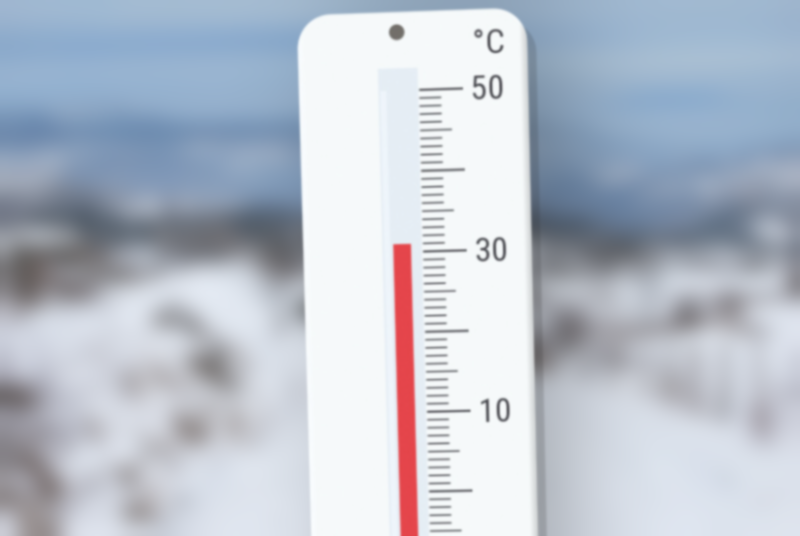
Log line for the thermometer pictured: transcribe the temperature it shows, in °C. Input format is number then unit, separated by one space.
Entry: 31 °C
